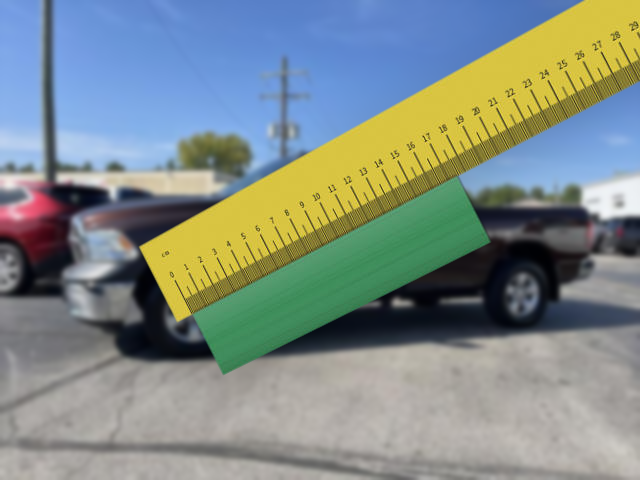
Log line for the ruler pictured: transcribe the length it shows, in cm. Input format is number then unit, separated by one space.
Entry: 17.5 cm
